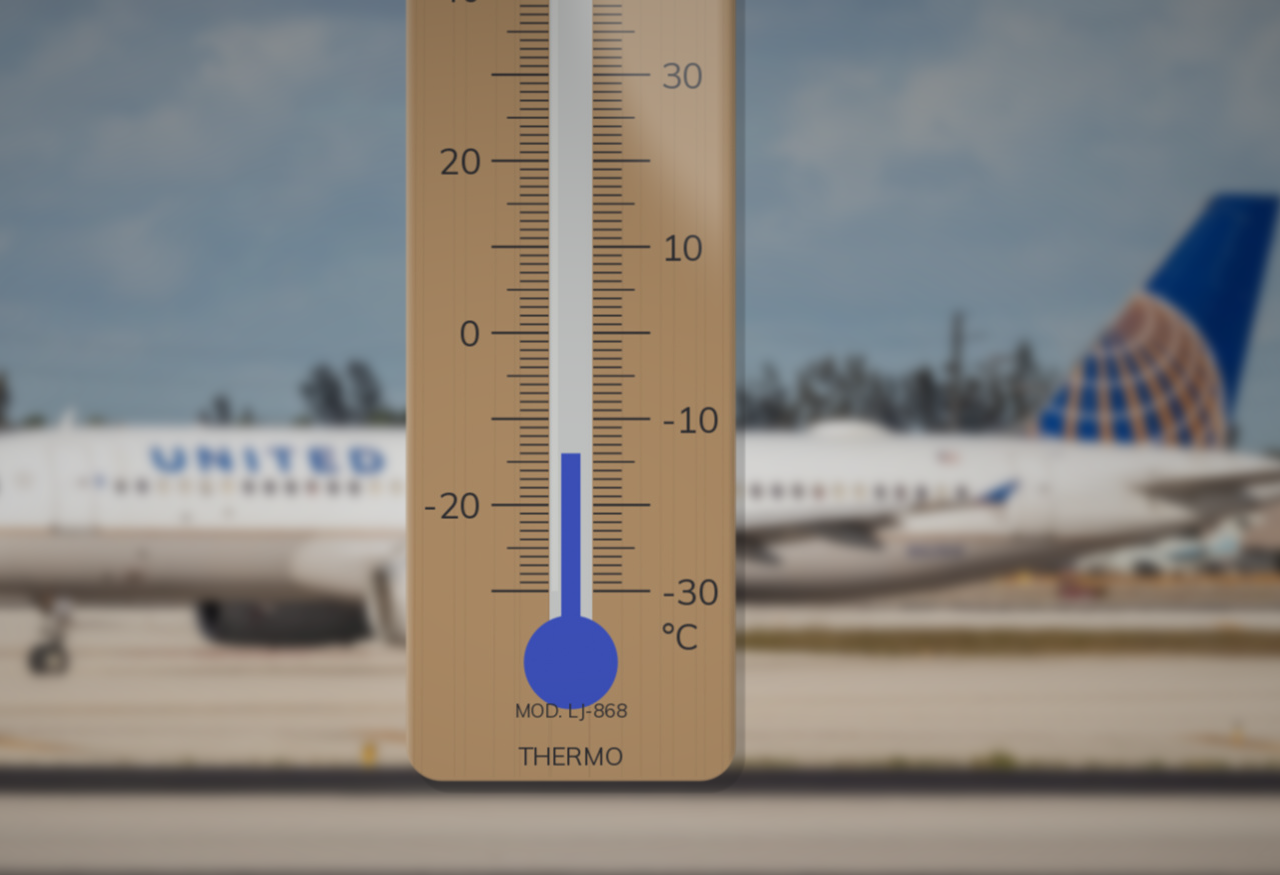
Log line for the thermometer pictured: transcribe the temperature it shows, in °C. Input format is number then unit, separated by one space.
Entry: -14 °C
